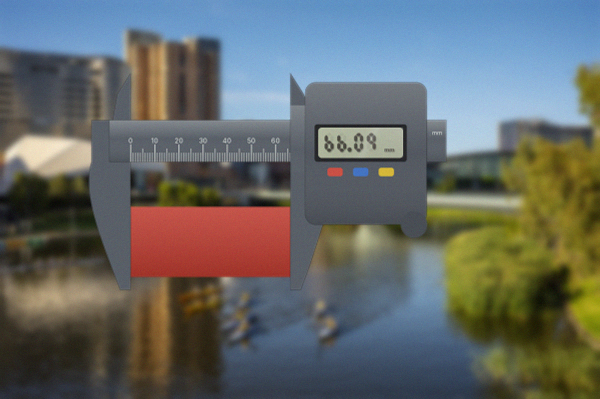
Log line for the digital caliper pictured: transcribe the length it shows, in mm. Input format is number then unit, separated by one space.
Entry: 66.09 mm
